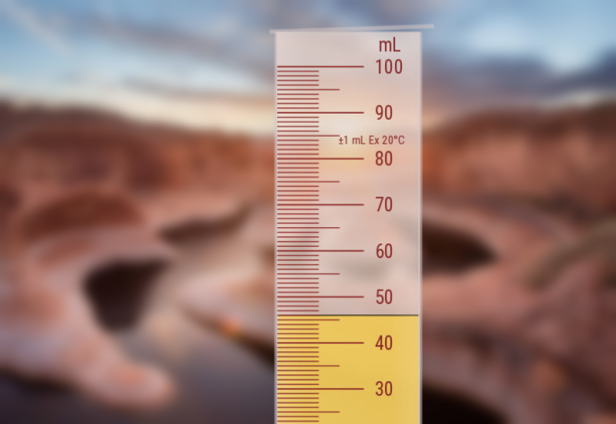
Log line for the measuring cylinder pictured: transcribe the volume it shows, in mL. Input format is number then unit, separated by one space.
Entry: 46 mL
